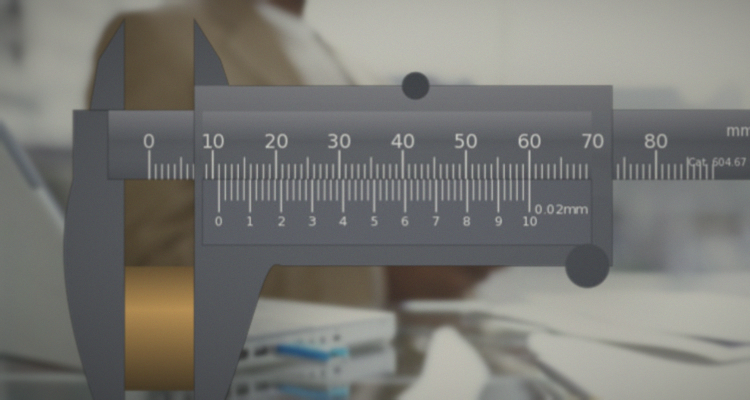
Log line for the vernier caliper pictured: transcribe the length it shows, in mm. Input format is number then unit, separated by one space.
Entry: 11.0 mm
